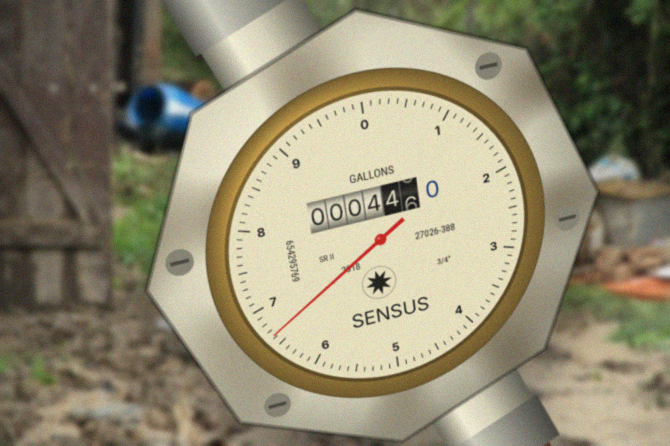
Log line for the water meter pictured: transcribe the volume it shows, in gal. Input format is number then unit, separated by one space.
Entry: 4456.6 gal
